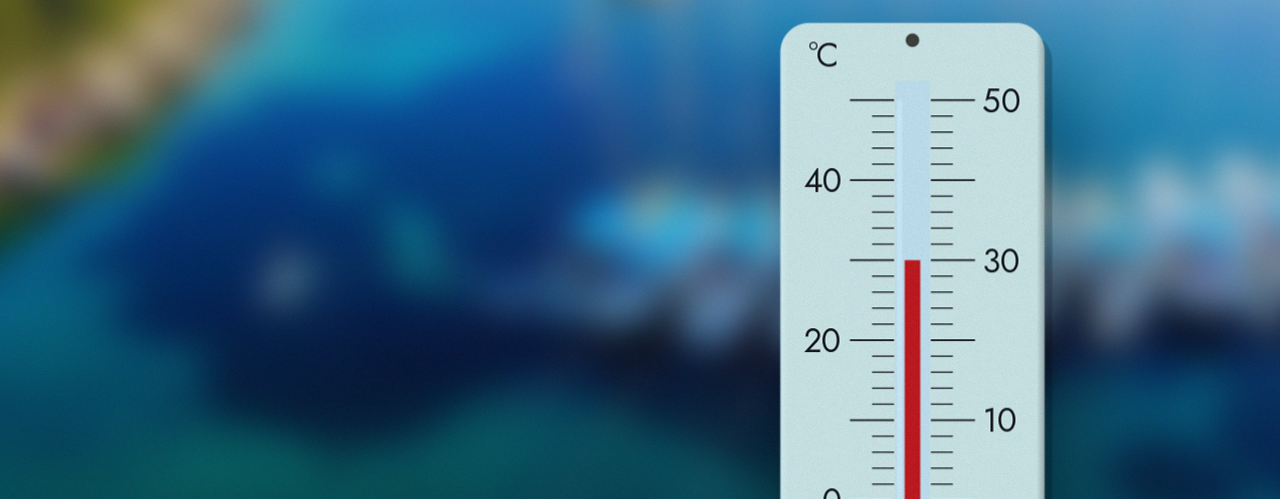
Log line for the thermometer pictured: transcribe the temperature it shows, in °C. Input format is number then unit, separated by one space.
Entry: 30 °C
